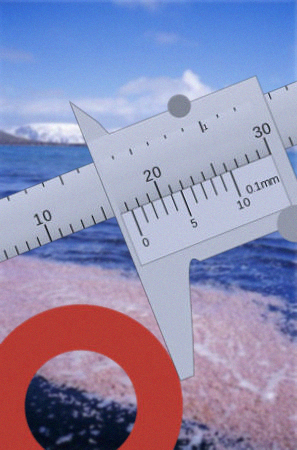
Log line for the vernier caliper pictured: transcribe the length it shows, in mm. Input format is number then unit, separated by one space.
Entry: 17.3 mm
